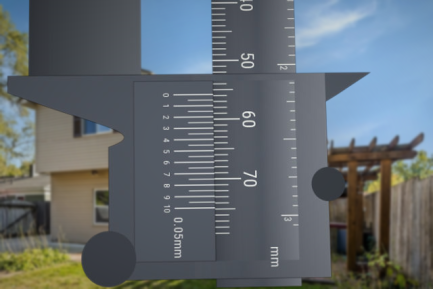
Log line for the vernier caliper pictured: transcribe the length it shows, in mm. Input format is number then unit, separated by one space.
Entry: 55.8 mm
